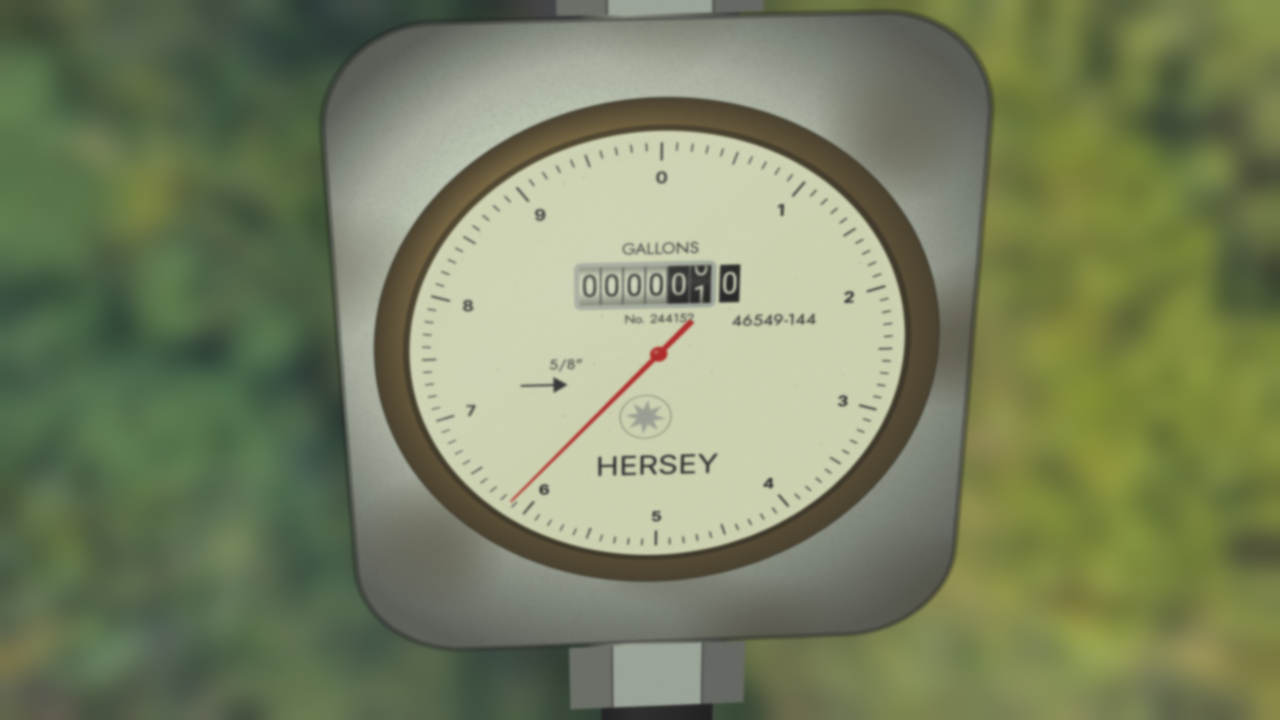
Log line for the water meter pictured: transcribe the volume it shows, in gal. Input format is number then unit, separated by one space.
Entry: 6.1 gal
